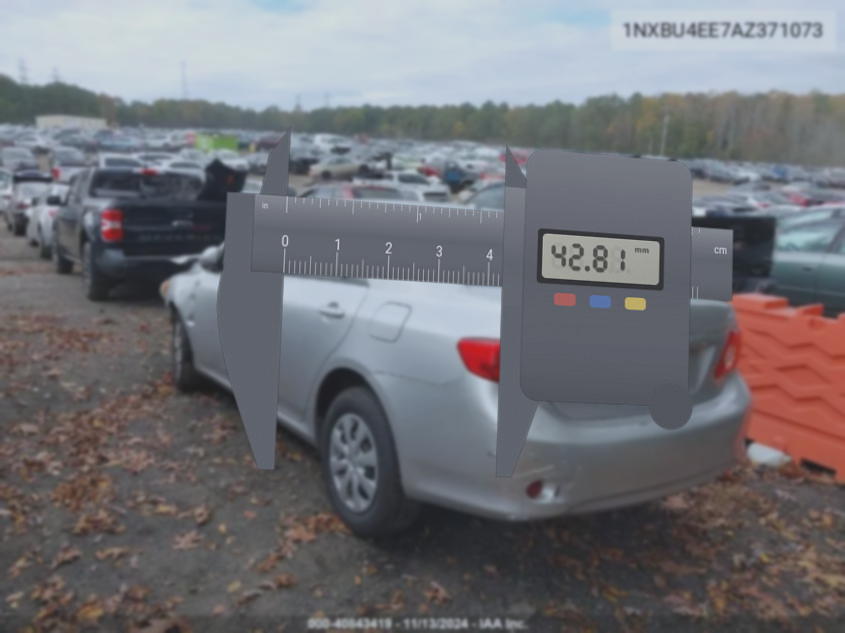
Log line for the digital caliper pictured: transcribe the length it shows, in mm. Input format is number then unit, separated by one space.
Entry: 42.81 mm
